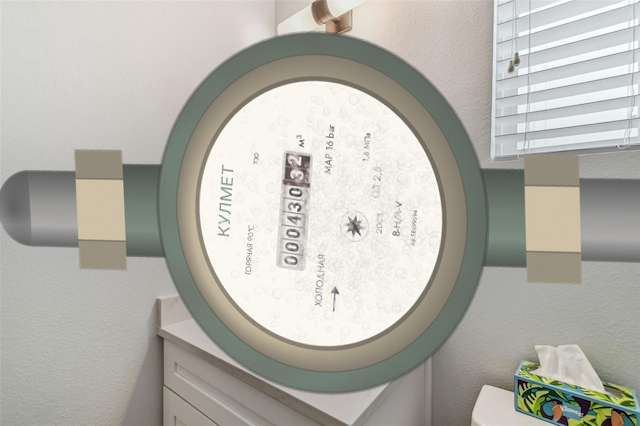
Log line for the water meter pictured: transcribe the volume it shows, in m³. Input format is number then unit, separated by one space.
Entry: 430.32 m³
